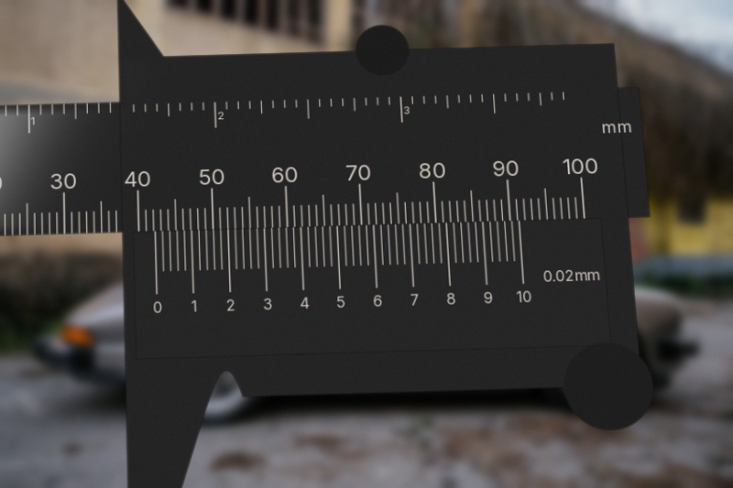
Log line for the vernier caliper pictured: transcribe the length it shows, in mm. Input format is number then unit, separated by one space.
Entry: 42.2 mm
